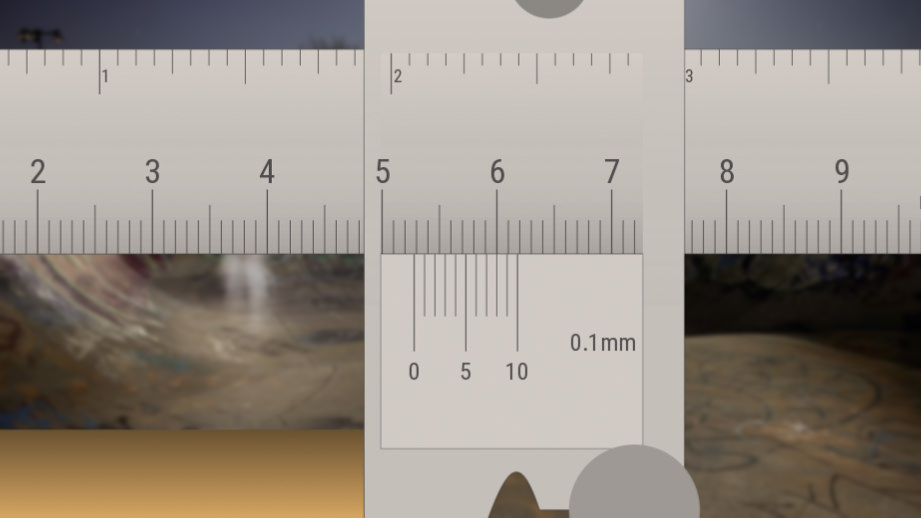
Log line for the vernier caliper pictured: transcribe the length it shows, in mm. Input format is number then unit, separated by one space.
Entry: 52.8 mm
